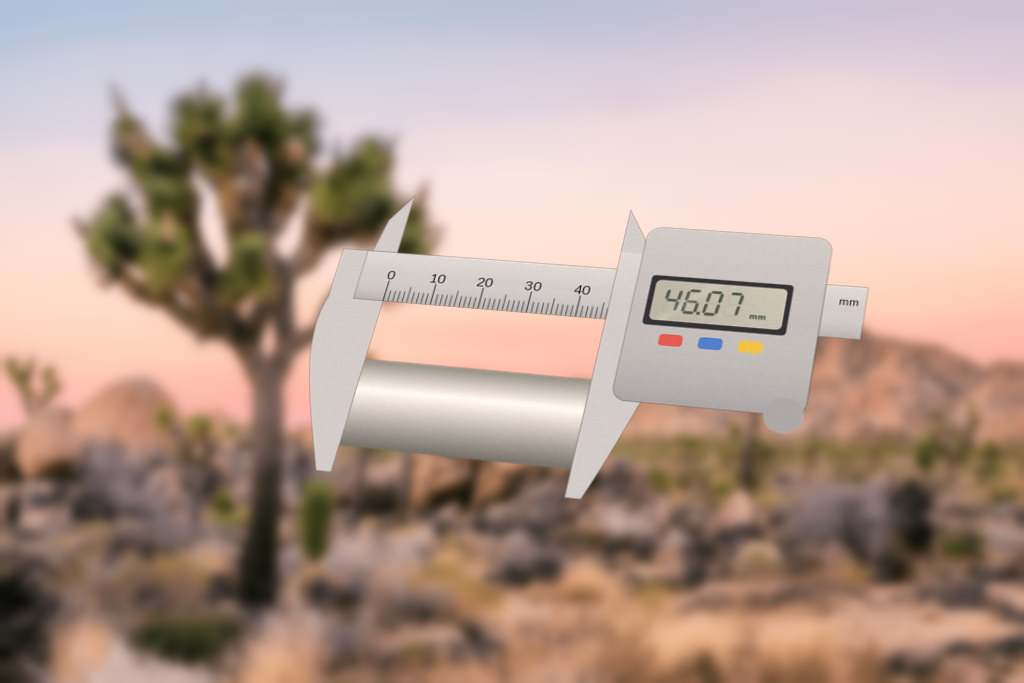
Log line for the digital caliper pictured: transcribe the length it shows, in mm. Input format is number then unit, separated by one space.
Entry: 46.07 mm
